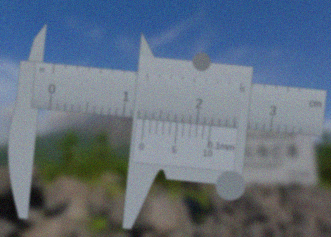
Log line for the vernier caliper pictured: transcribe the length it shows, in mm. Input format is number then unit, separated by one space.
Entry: 12.8 mm
